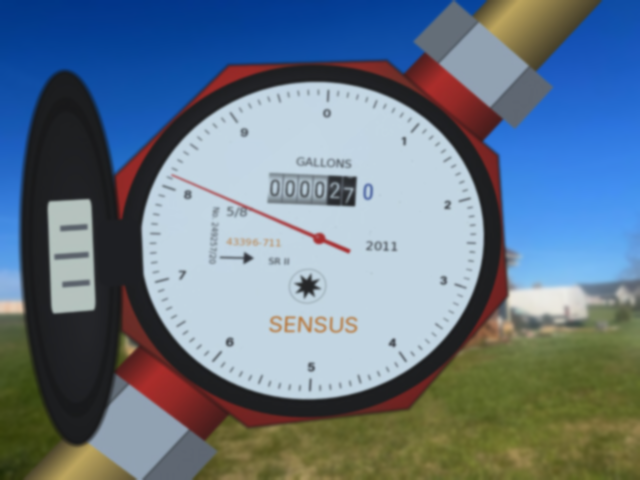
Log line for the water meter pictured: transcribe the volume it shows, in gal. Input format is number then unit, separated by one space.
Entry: 268.1 gal
